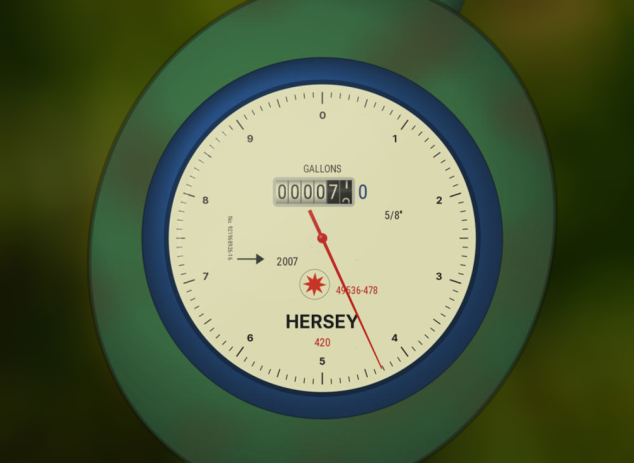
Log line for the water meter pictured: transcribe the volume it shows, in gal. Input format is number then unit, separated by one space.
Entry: 714.3 gal
